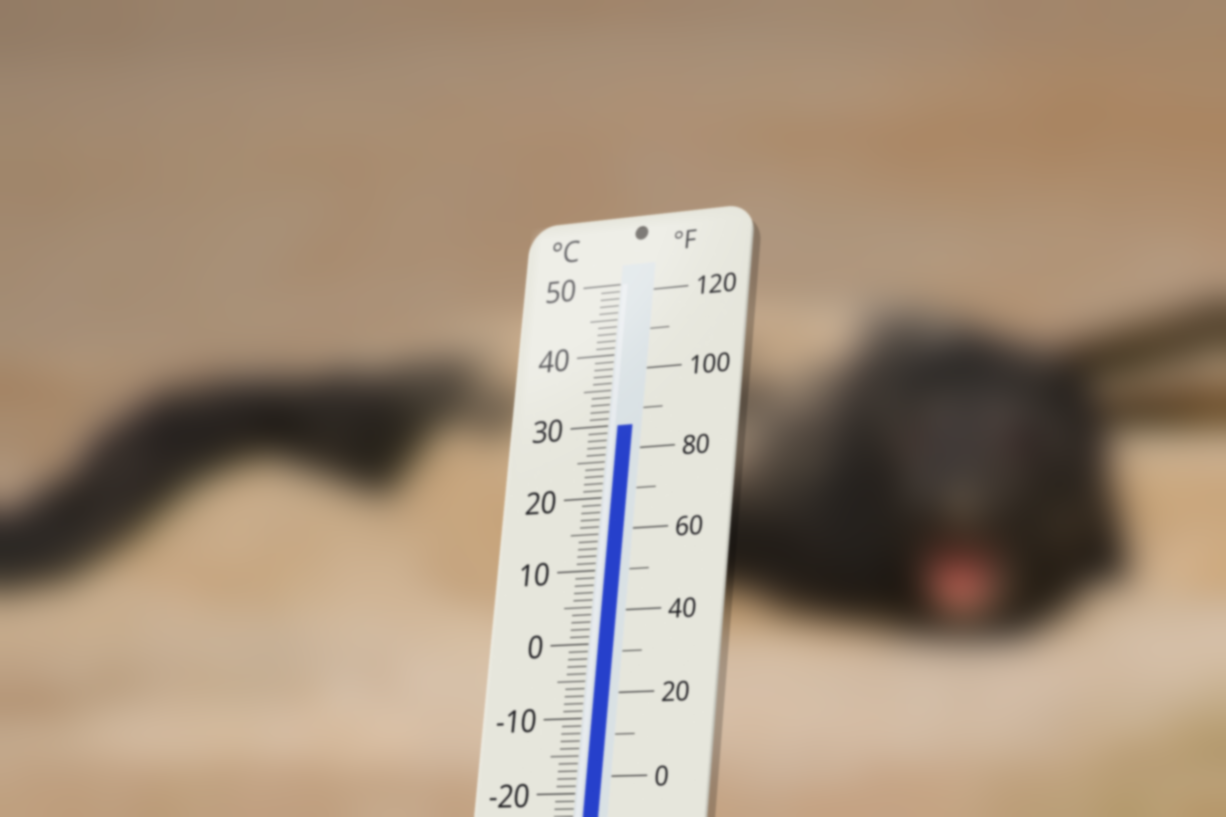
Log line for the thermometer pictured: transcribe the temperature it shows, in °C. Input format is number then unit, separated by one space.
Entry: 30 °C
